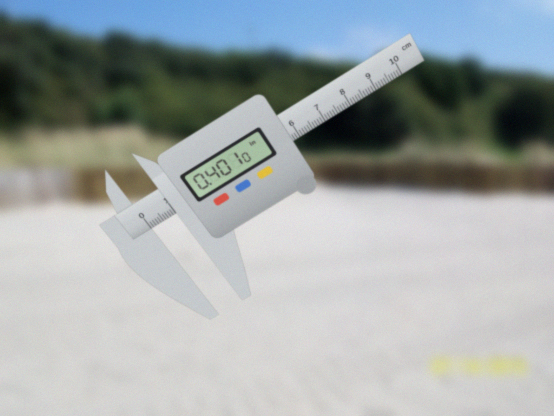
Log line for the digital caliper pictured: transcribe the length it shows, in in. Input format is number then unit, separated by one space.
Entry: 0.4010 in
